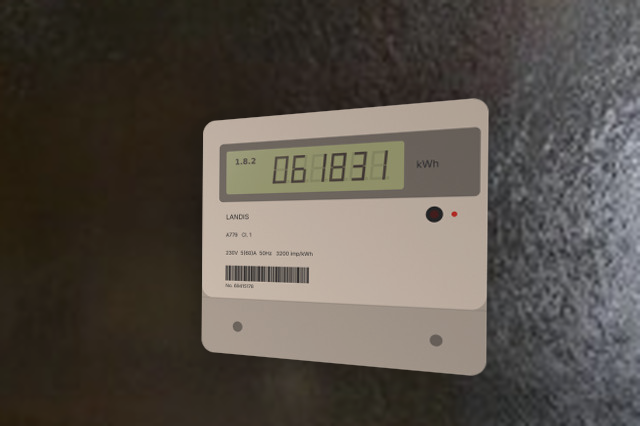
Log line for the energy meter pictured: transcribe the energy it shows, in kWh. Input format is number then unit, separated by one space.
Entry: 61831 kWh
